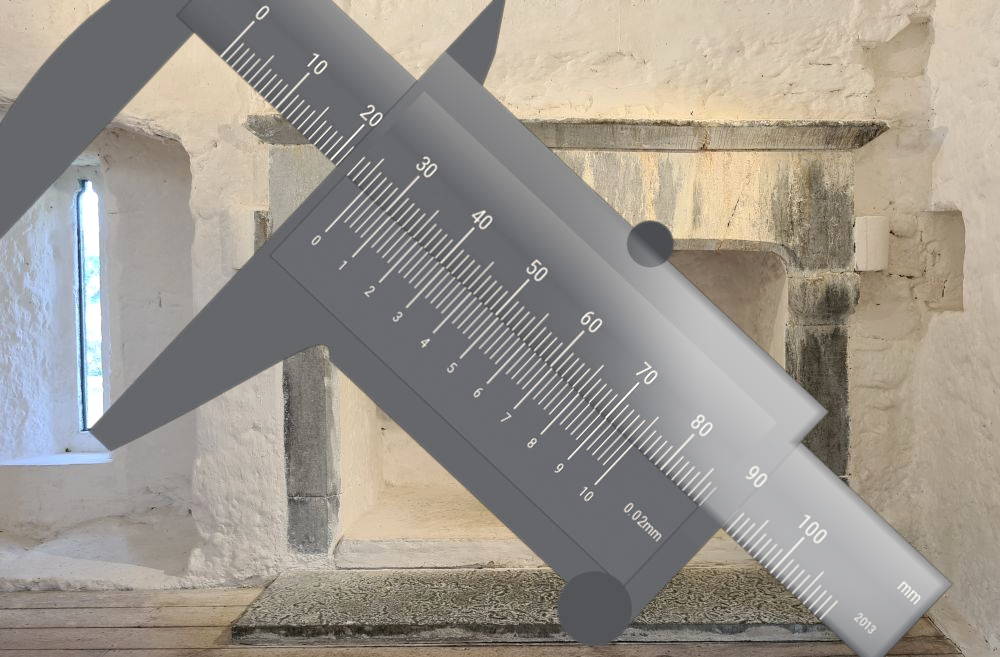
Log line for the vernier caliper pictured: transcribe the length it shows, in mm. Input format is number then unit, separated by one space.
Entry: 26.0 mm
